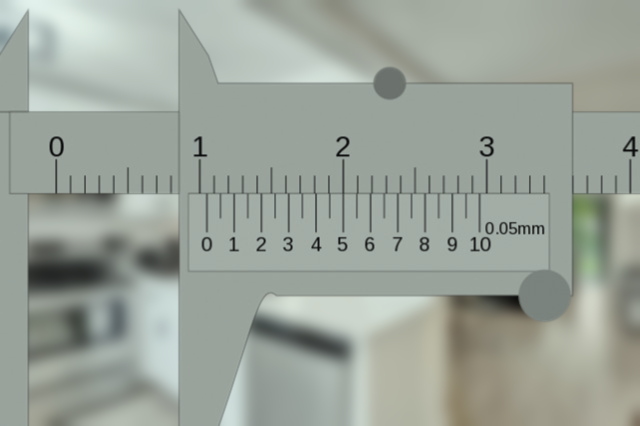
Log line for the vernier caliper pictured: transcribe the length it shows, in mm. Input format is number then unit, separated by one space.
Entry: 10.5 mm
